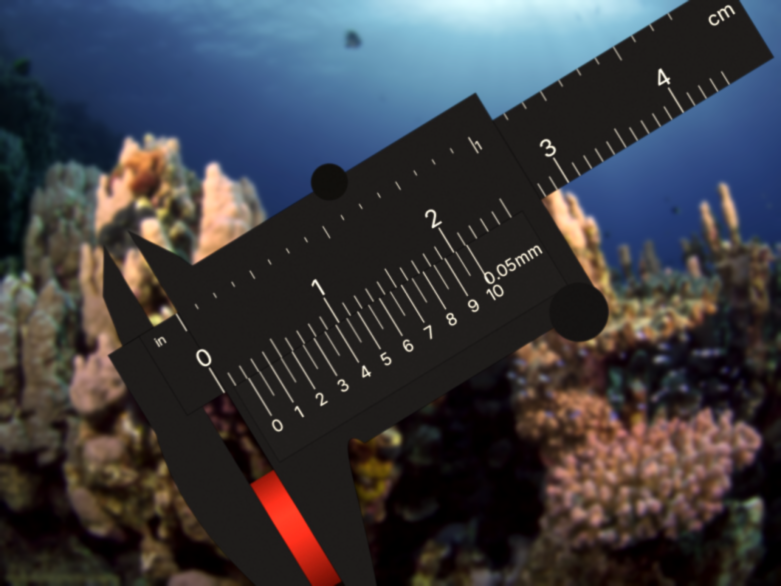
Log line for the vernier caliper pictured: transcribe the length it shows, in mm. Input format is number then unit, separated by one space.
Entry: 2.1 mm
